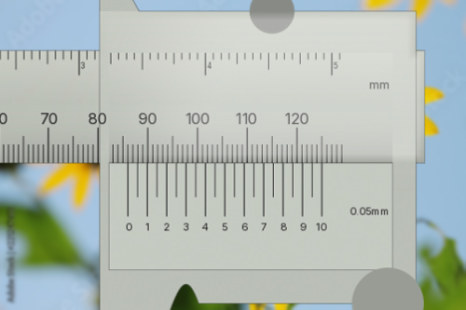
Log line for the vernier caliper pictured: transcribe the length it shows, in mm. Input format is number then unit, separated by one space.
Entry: 86.0 mm
